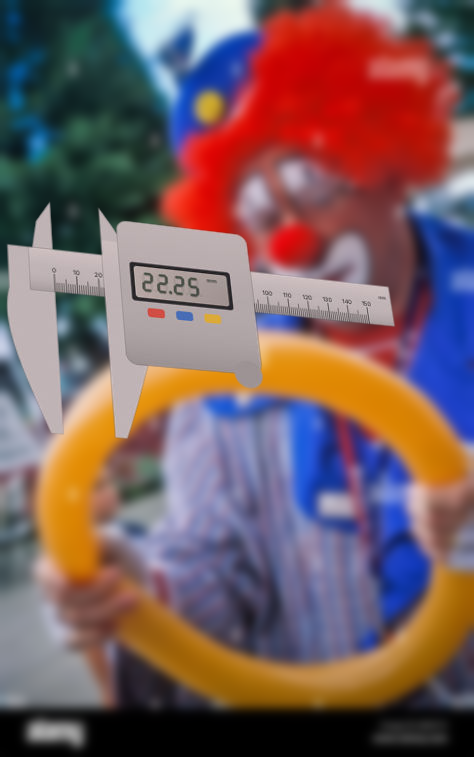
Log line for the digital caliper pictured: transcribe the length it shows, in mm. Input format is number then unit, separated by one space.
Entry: 22.25 mm
